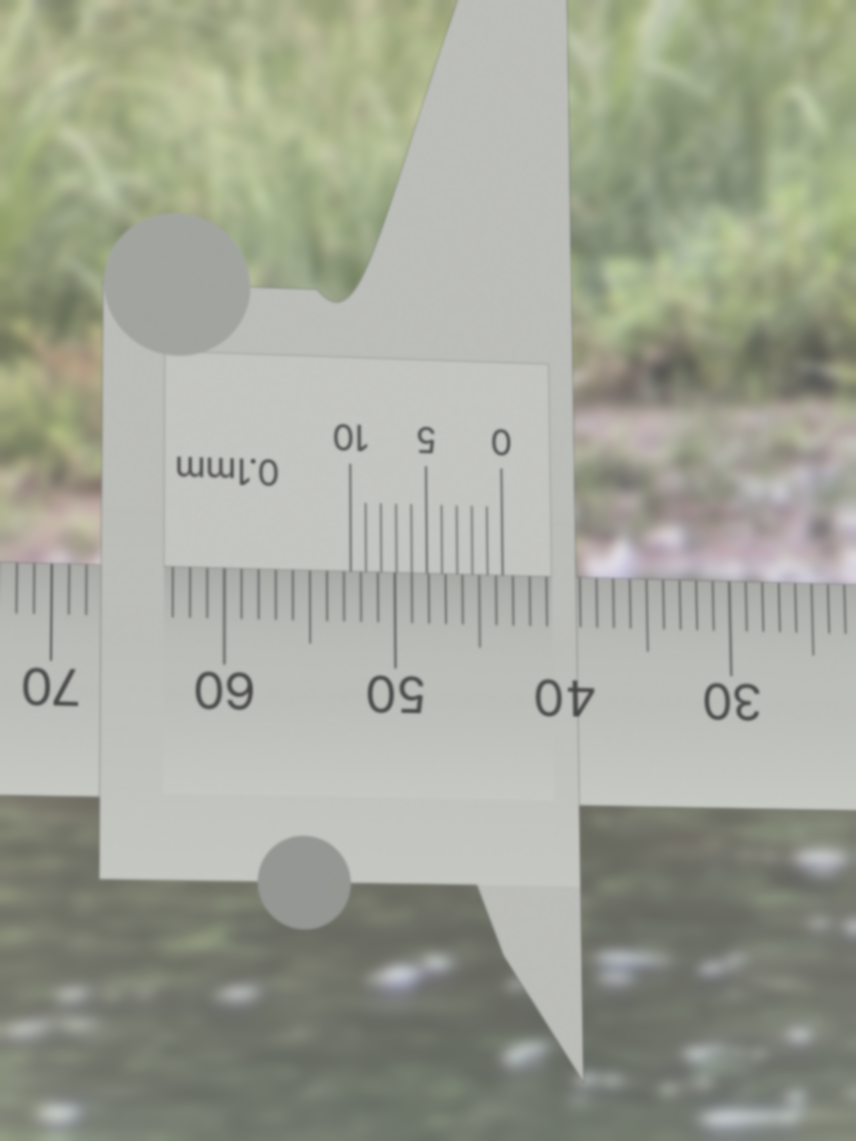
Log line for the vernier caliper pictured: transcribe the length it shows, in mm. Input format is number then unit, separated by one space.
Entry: 43.6 mm
